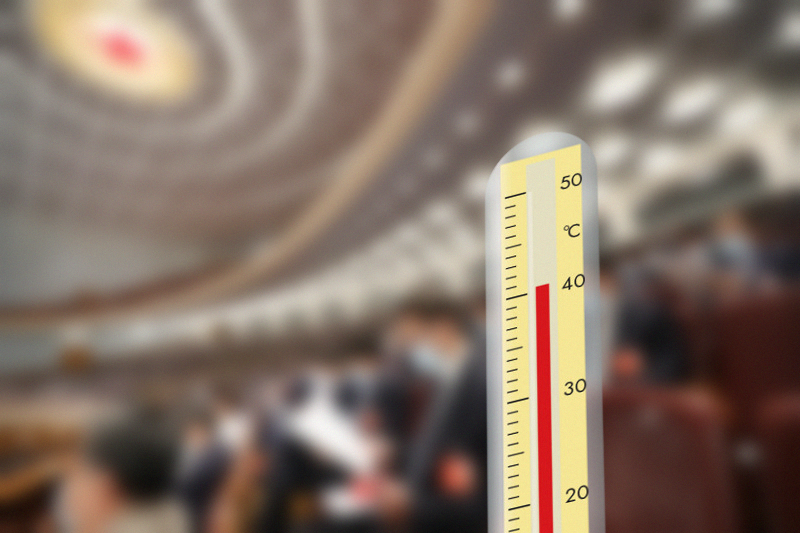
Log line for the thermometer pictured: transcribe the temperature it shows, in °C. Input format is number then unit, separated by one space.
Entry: 40.5 °C
